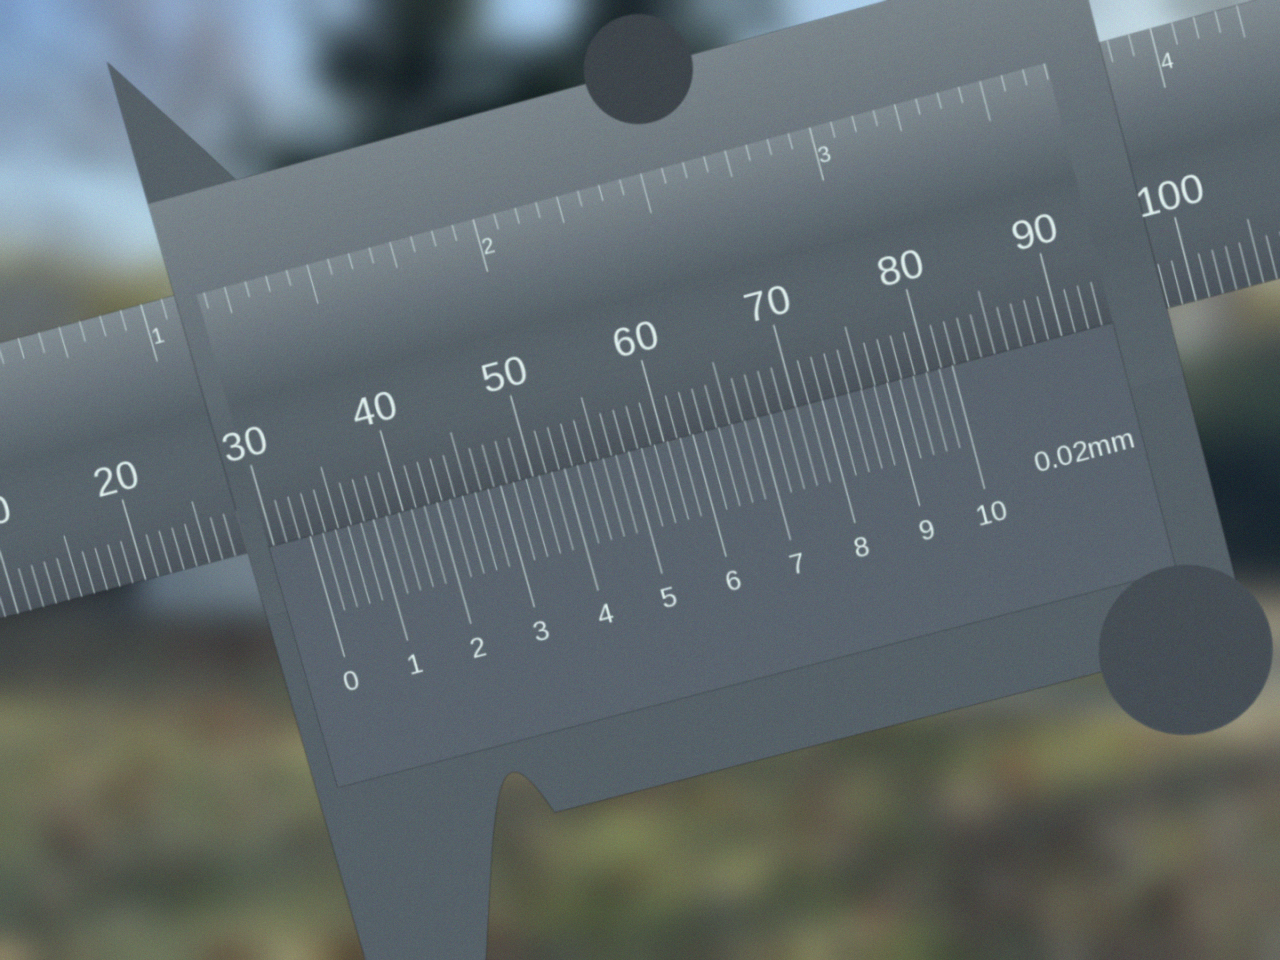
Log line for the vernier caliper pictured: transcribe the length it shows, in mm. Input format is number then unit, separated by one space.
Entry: 32.8 mm
